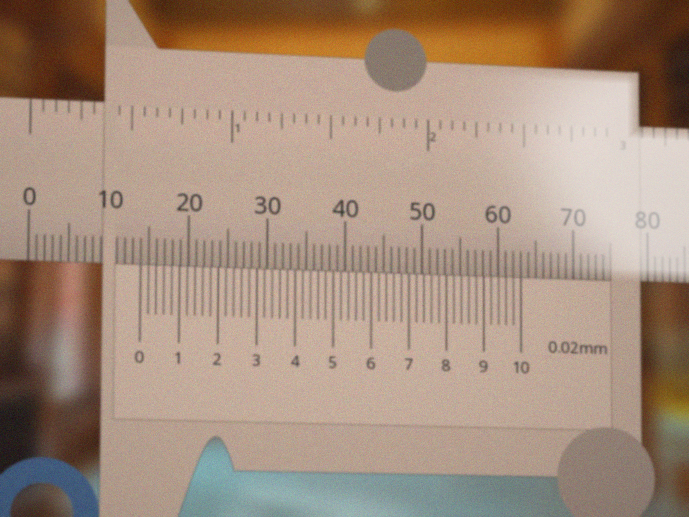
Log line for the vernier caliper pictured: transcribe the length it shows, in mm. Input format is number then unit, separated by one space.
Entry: 14.0 mm
